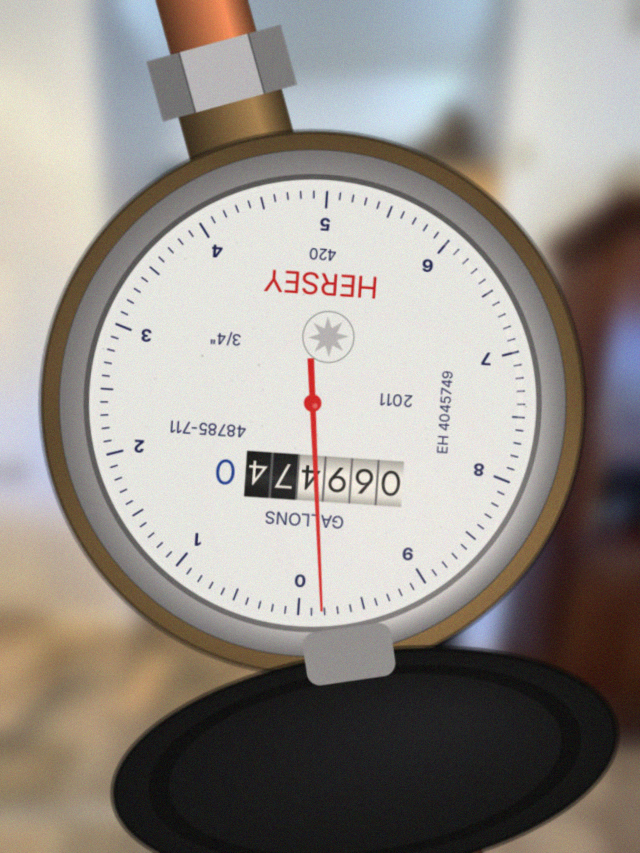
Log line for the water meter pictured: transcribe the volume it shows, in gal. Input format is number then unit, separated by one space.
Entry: 694739.8 gal
